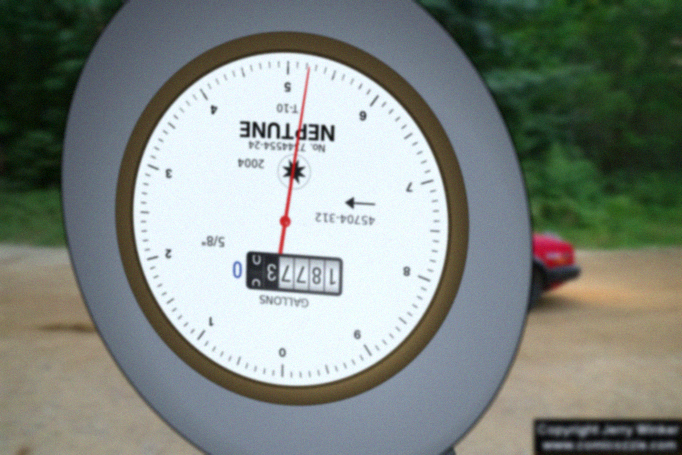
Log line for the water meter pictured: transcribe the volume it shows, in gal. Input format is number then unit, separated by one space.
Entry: 1877385.2 gal
